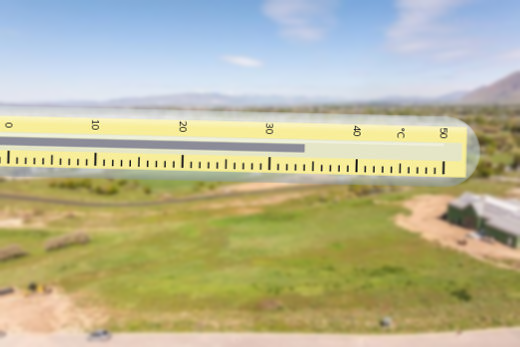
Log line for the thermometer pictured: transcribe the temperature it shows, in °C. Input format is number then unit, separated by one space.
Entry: 34 °C
